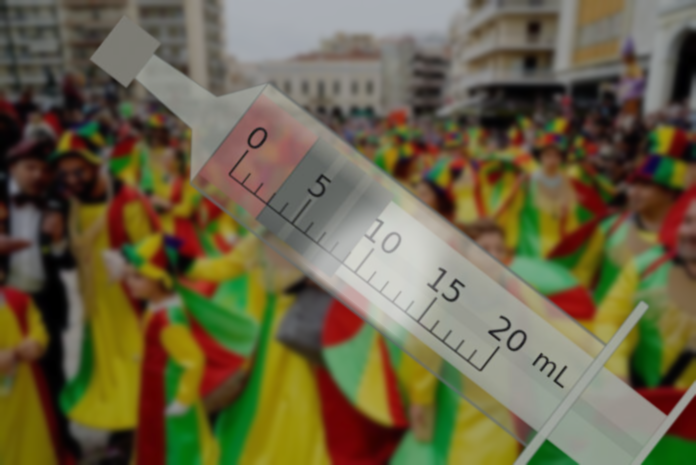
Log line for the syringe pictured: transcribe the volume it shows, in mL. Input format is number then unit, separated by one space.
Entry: 3 mL
